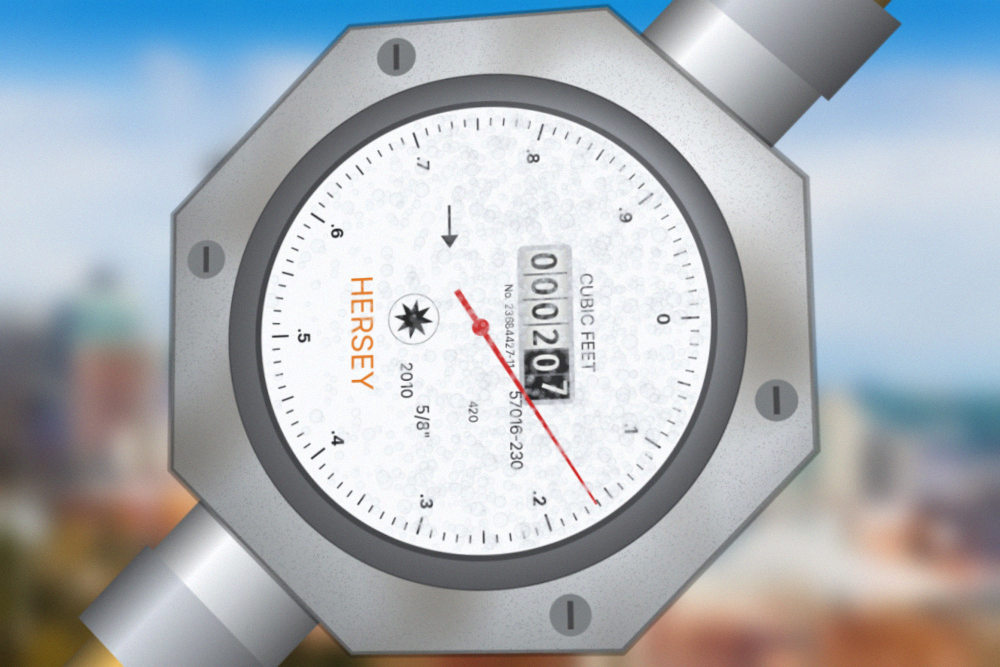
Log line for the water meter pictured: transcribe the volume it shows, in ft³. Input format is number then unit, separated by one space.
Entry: 207.16 ft³
